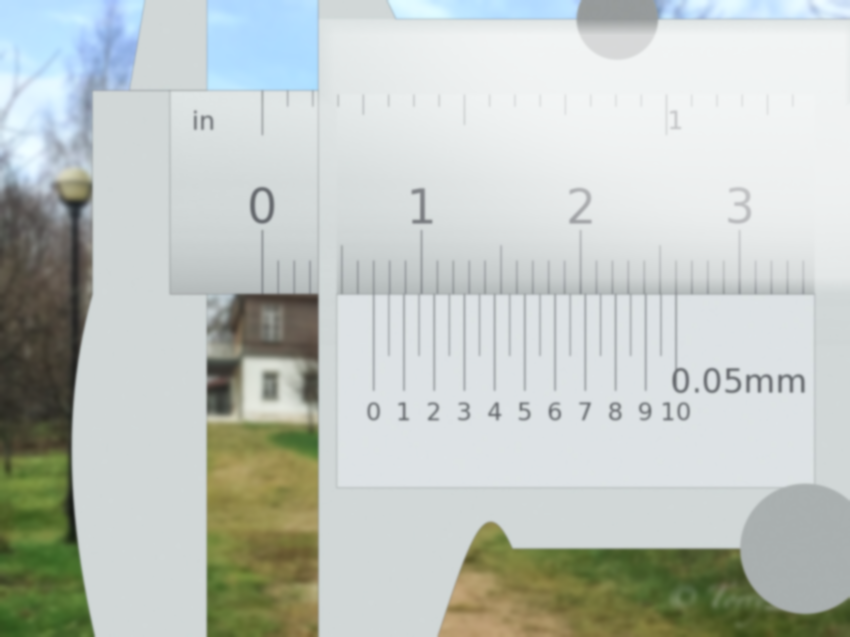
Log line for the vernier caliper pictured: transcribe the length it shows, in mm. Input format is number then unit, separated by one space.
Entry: 7.0 mm
